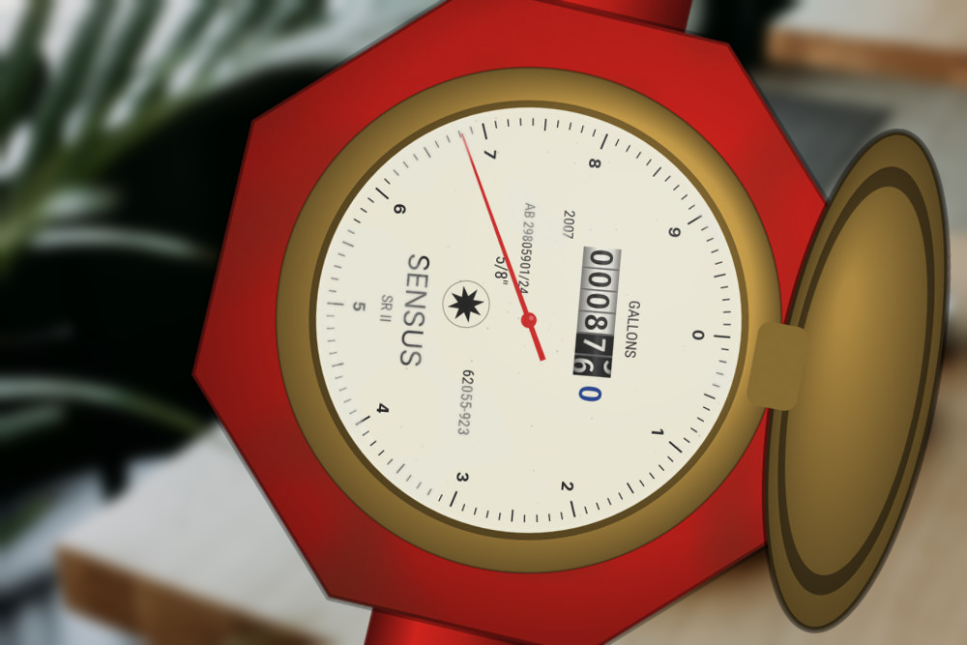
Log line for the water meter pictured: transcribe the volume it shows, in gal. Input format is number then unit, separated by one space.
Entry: 8756.8 gal
